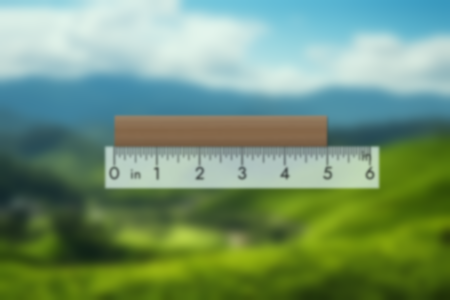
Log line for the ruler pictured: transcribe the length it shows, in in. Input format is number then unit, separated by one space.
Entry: 5 in
